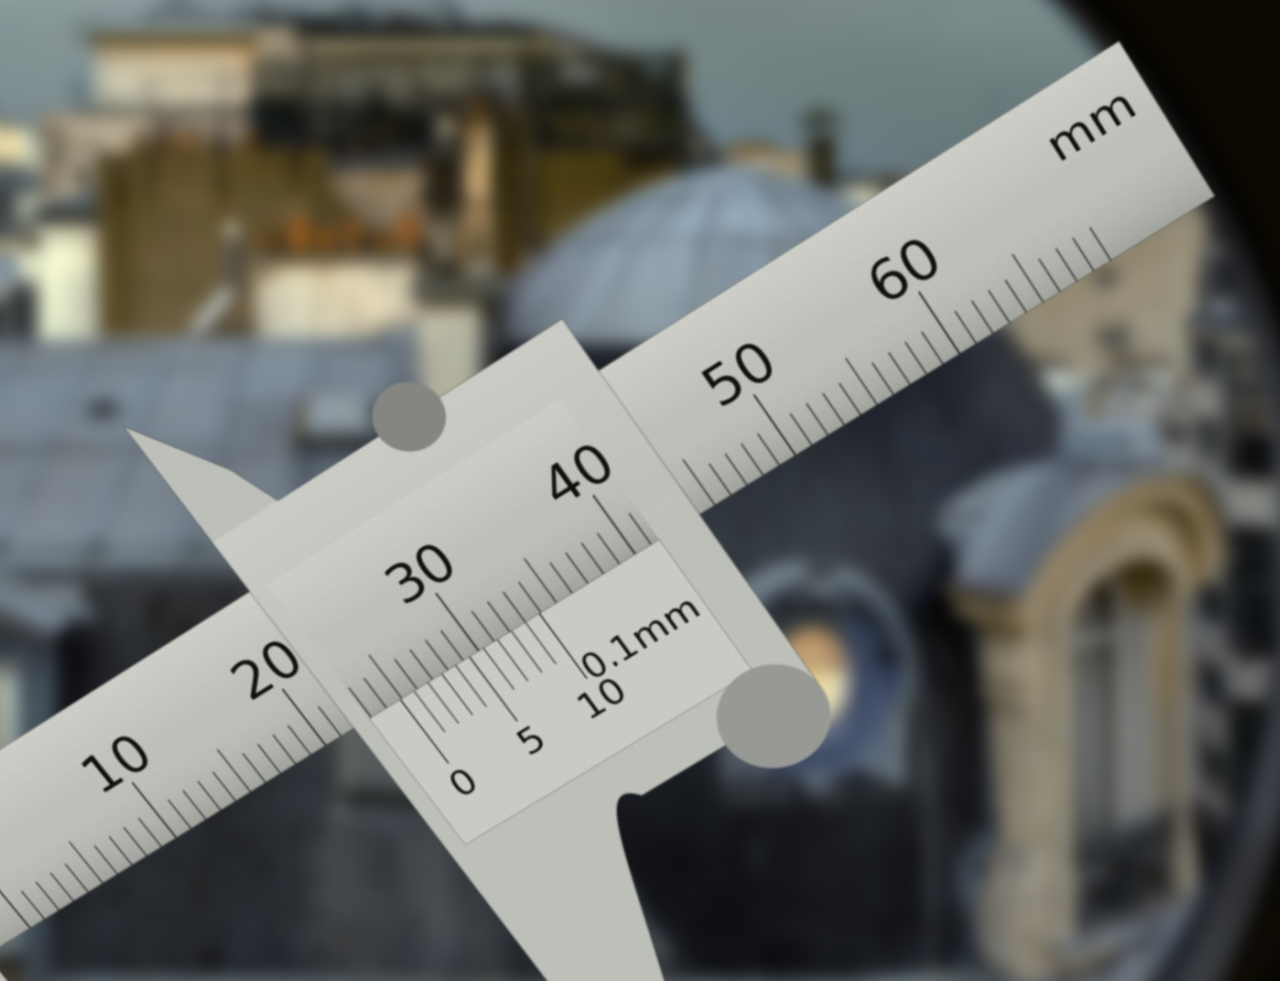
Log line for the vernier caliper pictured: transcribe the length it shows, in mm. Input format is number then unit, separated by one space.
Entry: 24.9 mm
